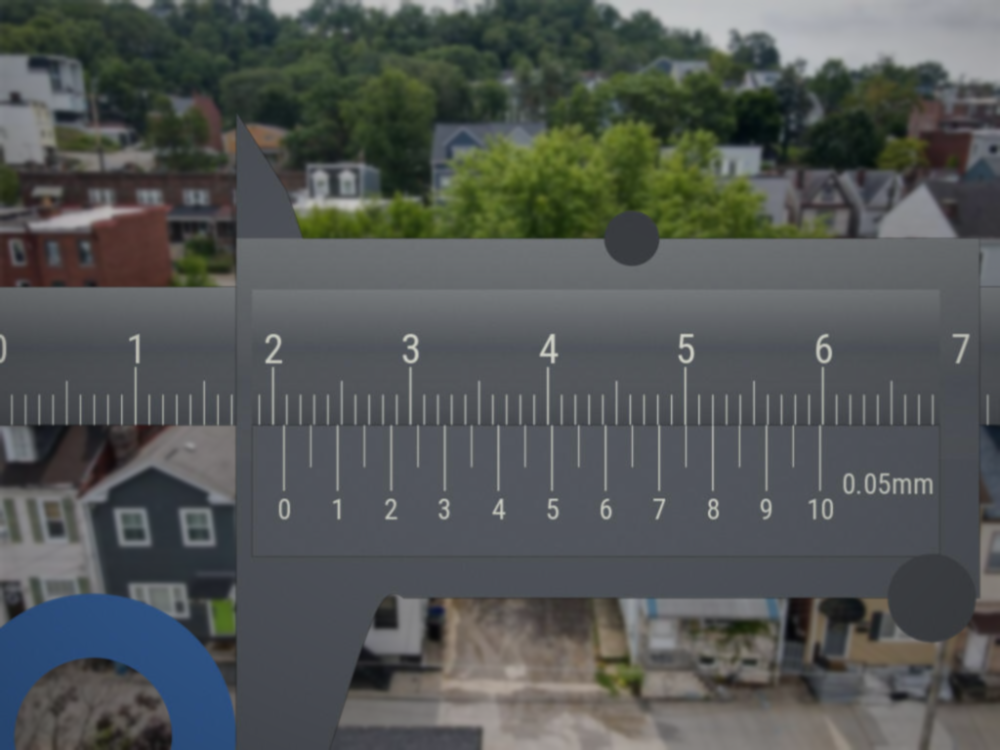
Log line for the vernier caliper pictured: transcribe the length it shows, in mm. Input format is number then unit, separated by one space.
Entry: 20.8 mm
